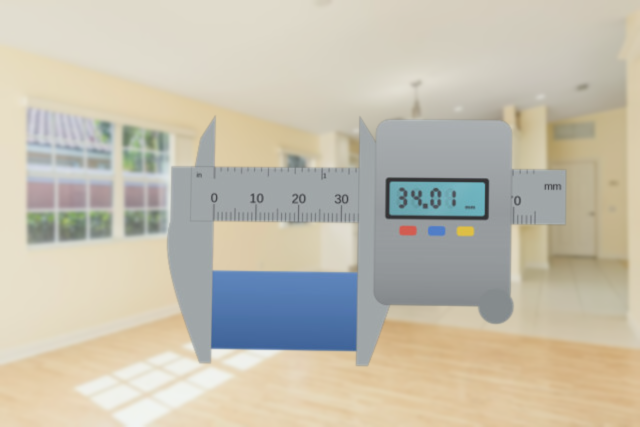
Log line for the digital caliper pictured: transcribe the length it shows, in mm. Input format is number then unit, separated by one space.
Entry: 34.01 mm
